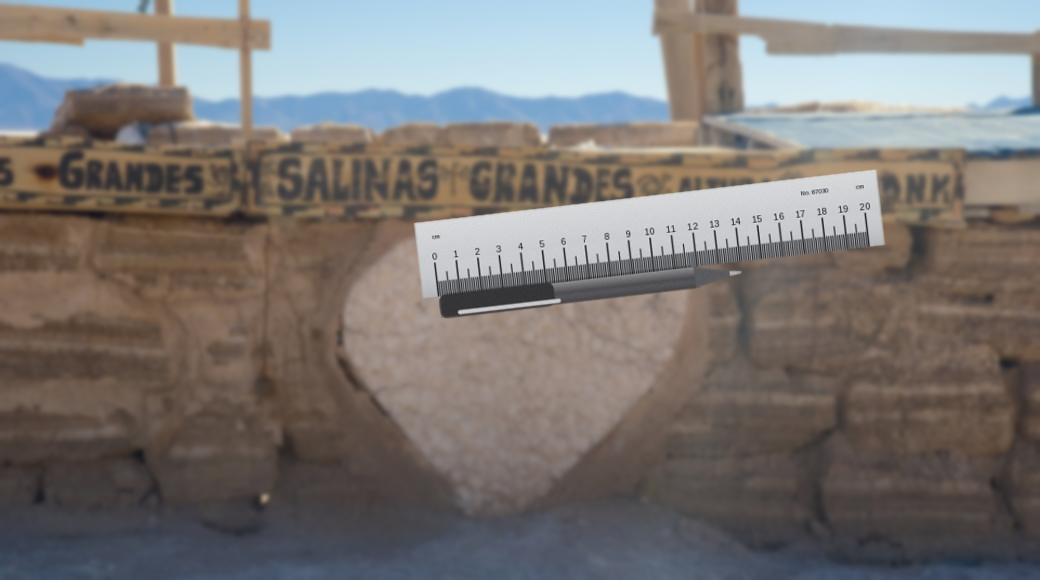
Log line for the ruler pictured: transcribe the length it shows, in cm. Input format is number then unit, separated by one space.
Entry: 14 cm
